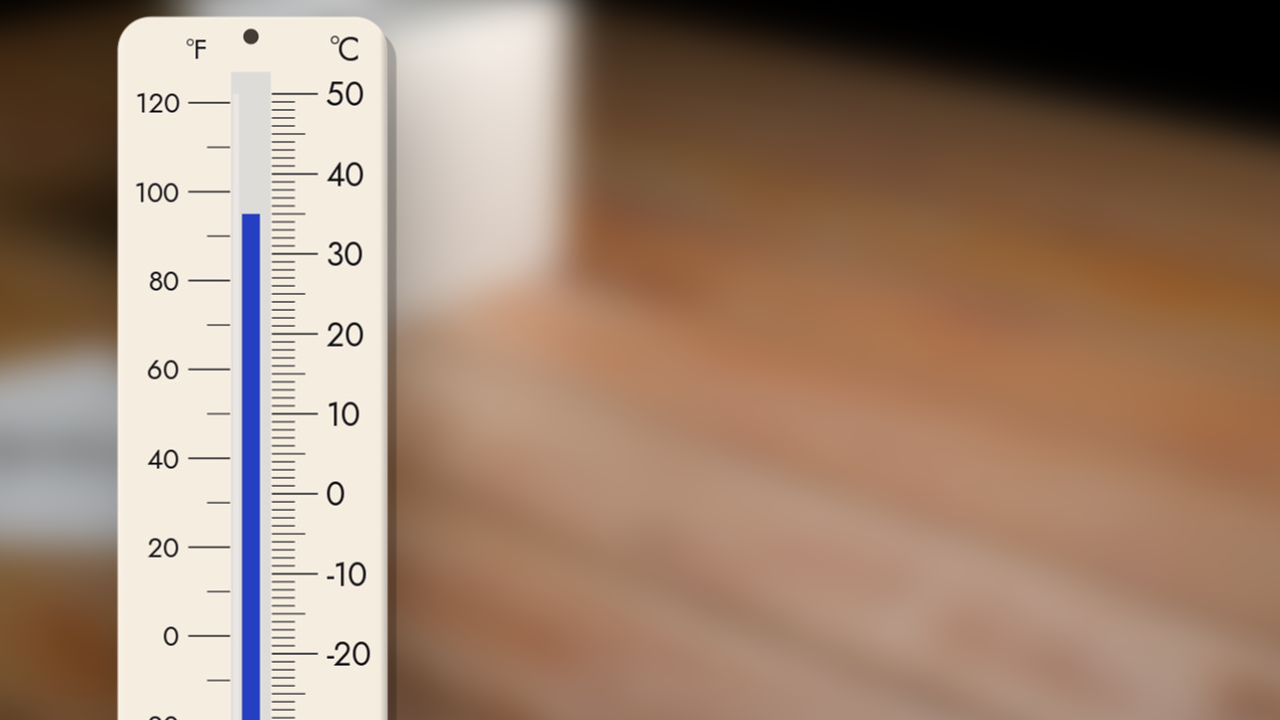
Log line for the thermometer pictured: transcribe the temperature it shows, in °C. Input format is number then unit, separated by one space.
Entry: 35 °C
